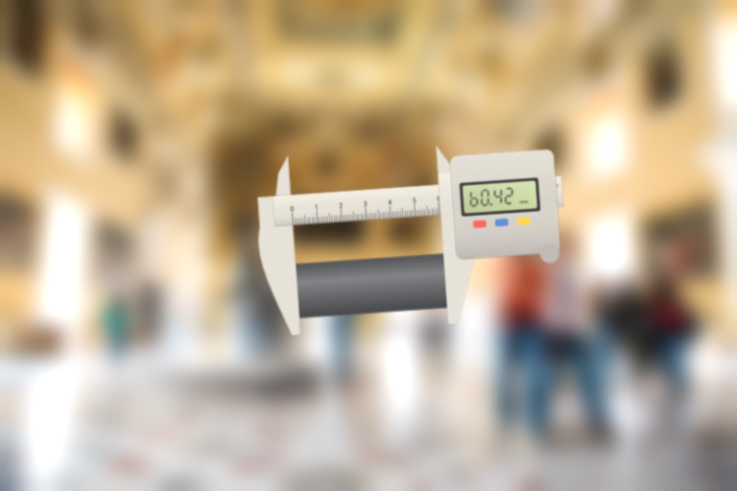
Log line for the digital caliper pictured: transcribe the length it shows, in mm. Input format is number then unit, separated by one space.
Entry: 60.42 mm
